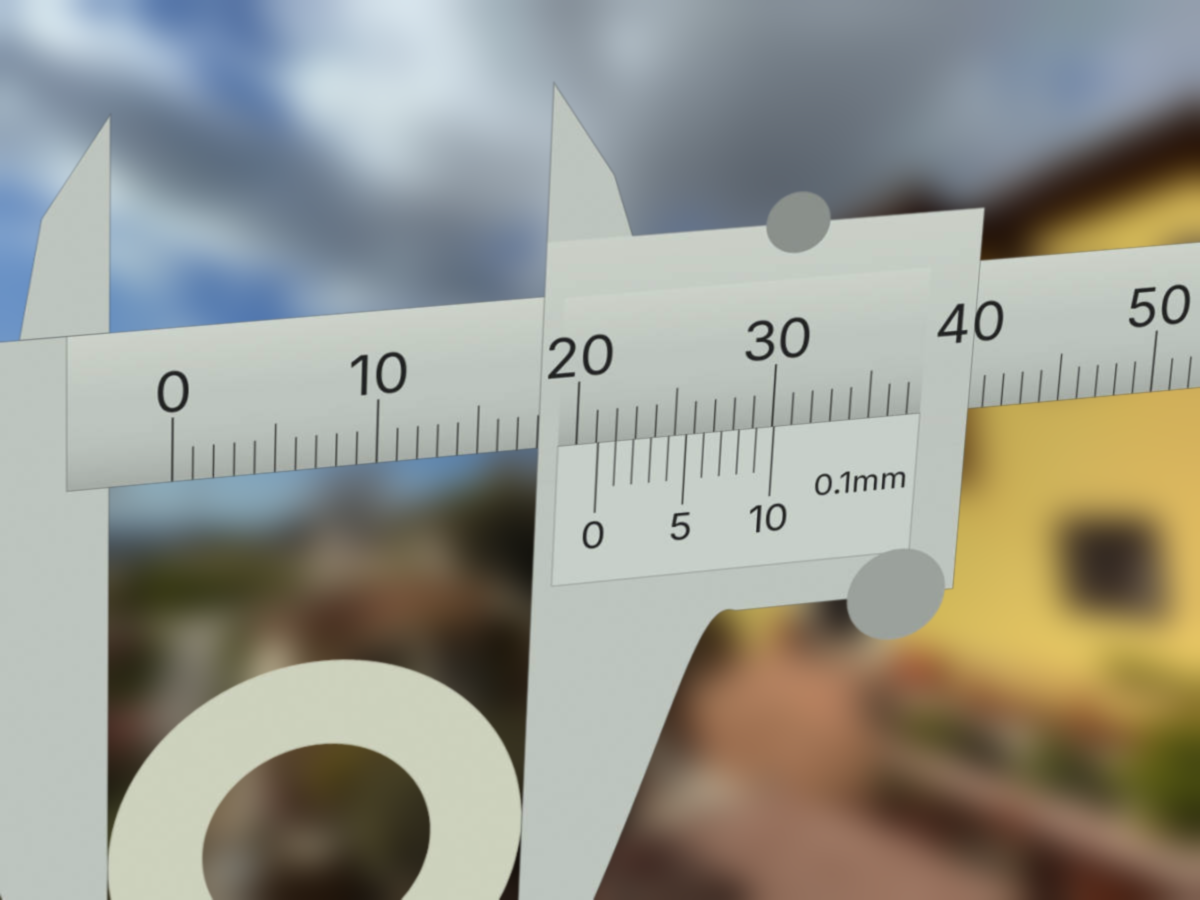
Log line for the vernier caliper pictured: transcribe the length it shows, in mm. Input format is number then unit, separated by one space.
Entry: 21.1 mm
